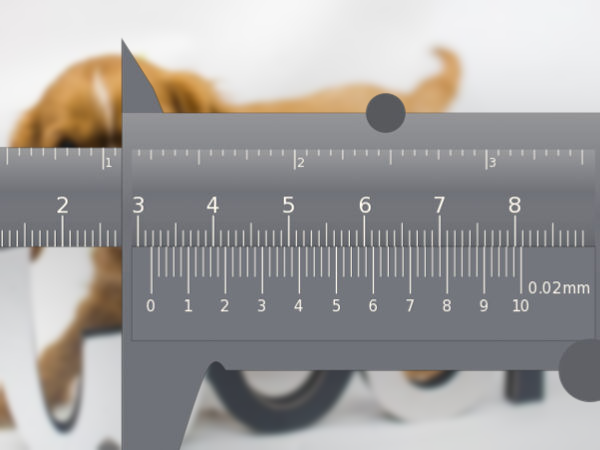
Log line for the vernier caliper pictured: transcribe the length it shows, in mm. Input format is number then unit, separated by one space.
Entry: 31.8 mm
